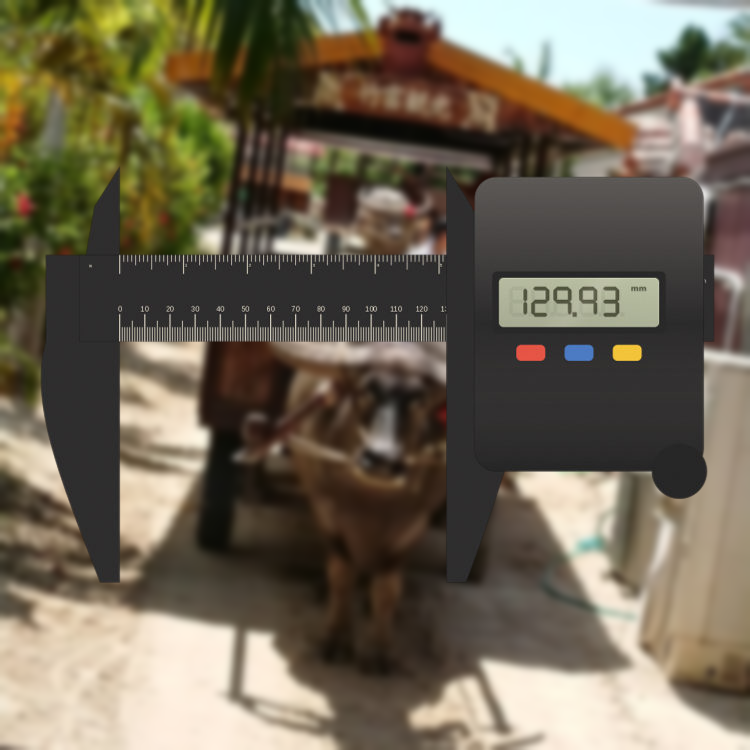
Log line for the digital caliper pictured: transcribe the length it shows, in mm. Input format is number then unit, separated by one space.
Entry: 129.93 mm
